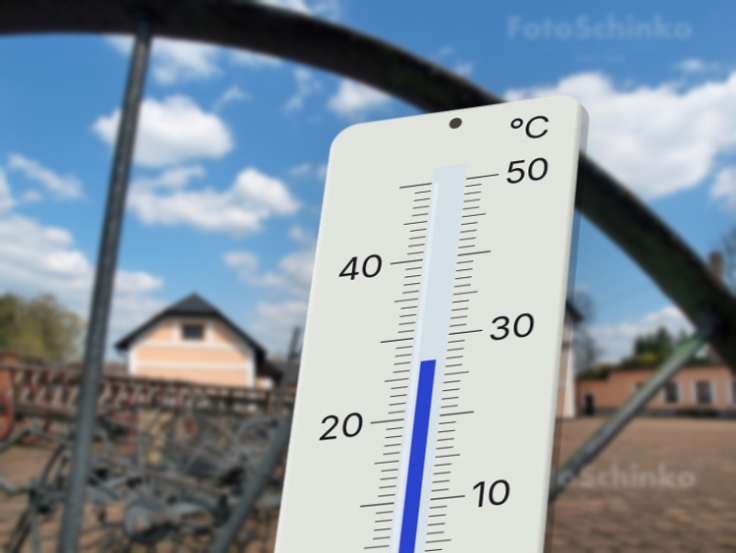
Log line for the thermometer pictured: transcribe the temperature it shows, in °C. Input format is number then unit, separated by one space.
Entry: 27 °C
